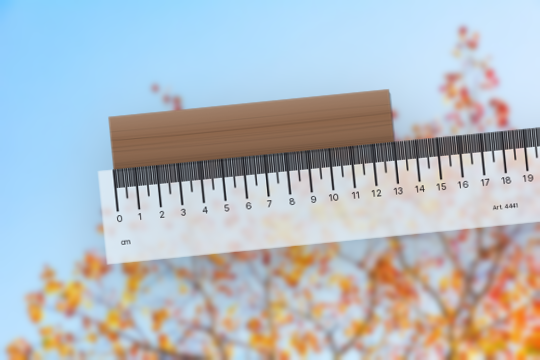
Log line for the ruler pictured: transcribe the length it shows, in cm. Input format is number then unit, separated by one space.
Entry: 13 cm
